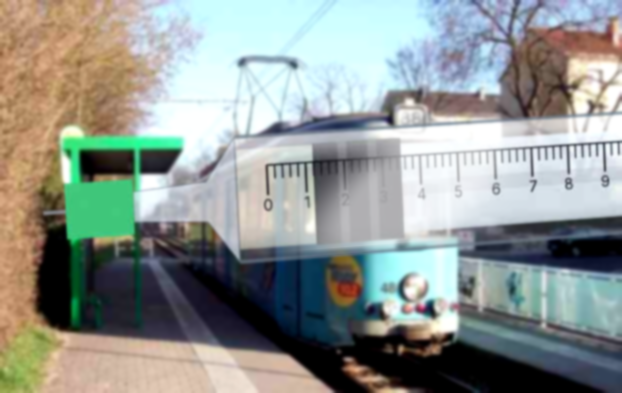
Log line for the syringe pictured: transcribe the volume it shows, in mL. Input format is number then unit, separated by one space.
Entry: 1.2 mL
